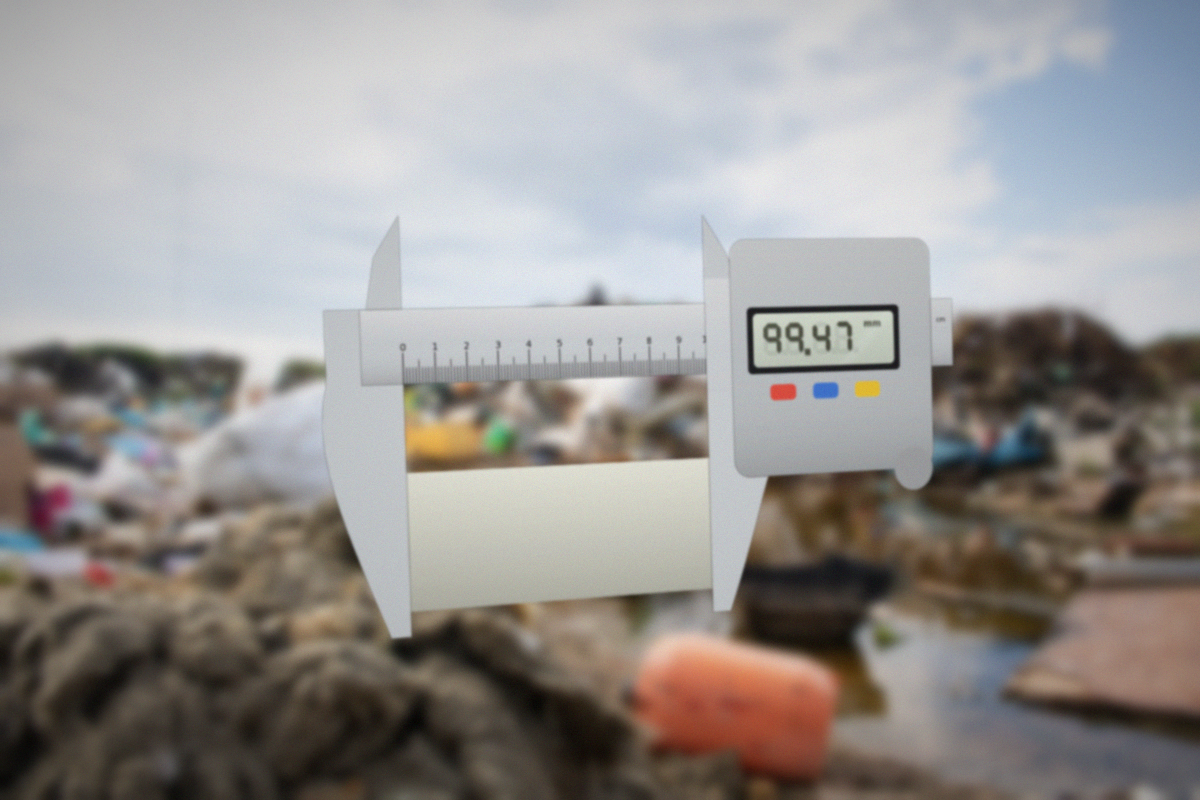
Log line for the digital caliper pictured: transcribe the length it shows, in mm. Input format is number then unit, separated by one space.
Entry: 99.47 mm
